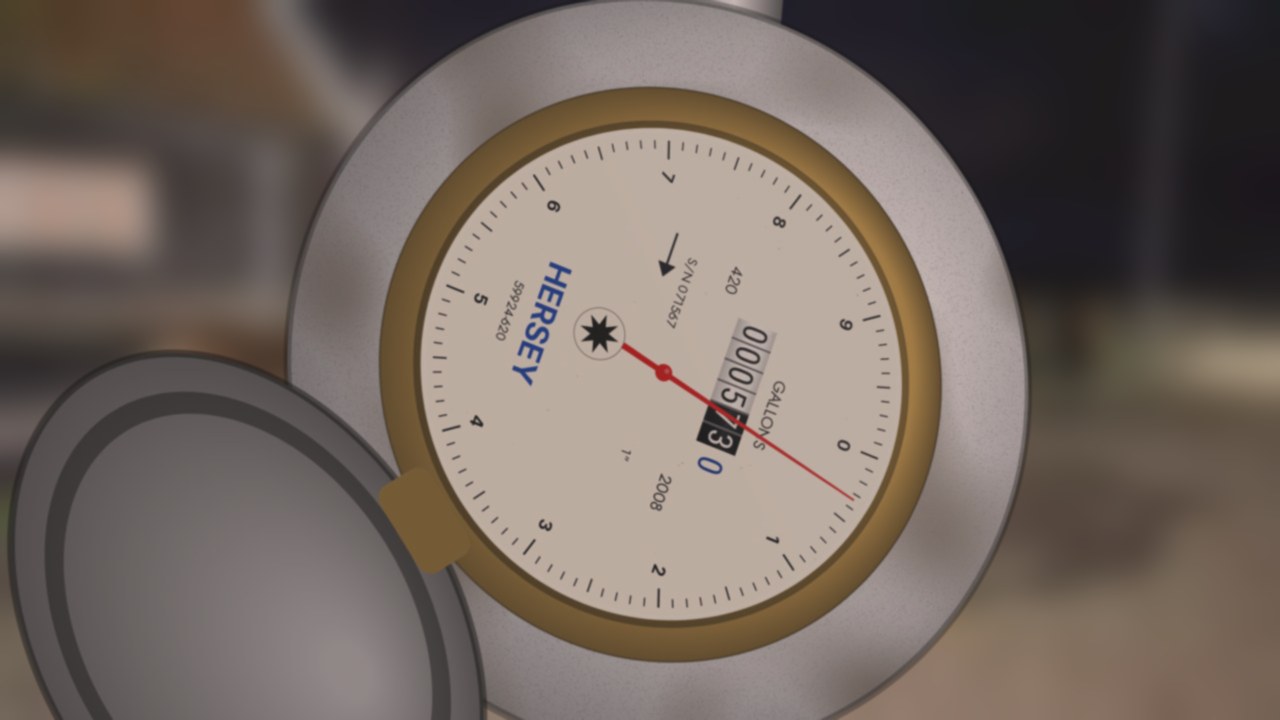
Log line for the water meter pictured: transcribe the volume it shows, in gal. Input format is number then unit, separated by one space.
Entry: 5730.3 gal
